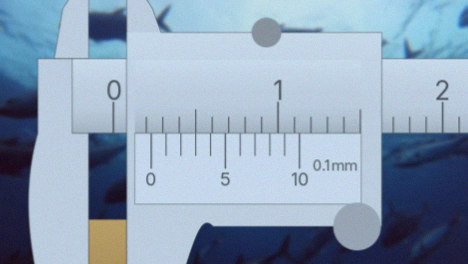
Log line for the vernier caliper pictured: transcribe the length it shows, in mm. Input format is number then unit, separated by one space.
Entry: 2.3 mm
